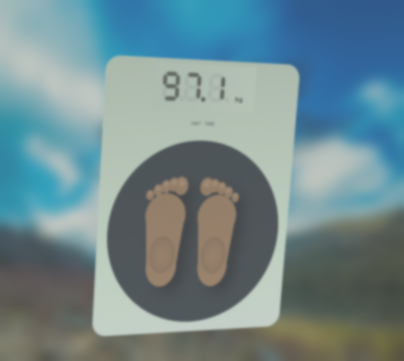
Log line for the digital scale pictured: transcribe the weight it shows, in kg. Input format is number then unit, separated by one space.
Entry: 97.1 kg
